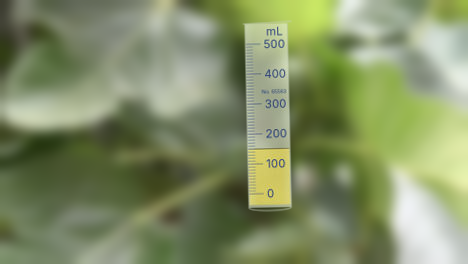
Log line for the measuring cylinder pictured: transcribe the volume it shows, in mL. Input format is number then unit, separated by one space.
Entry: 150 mL
